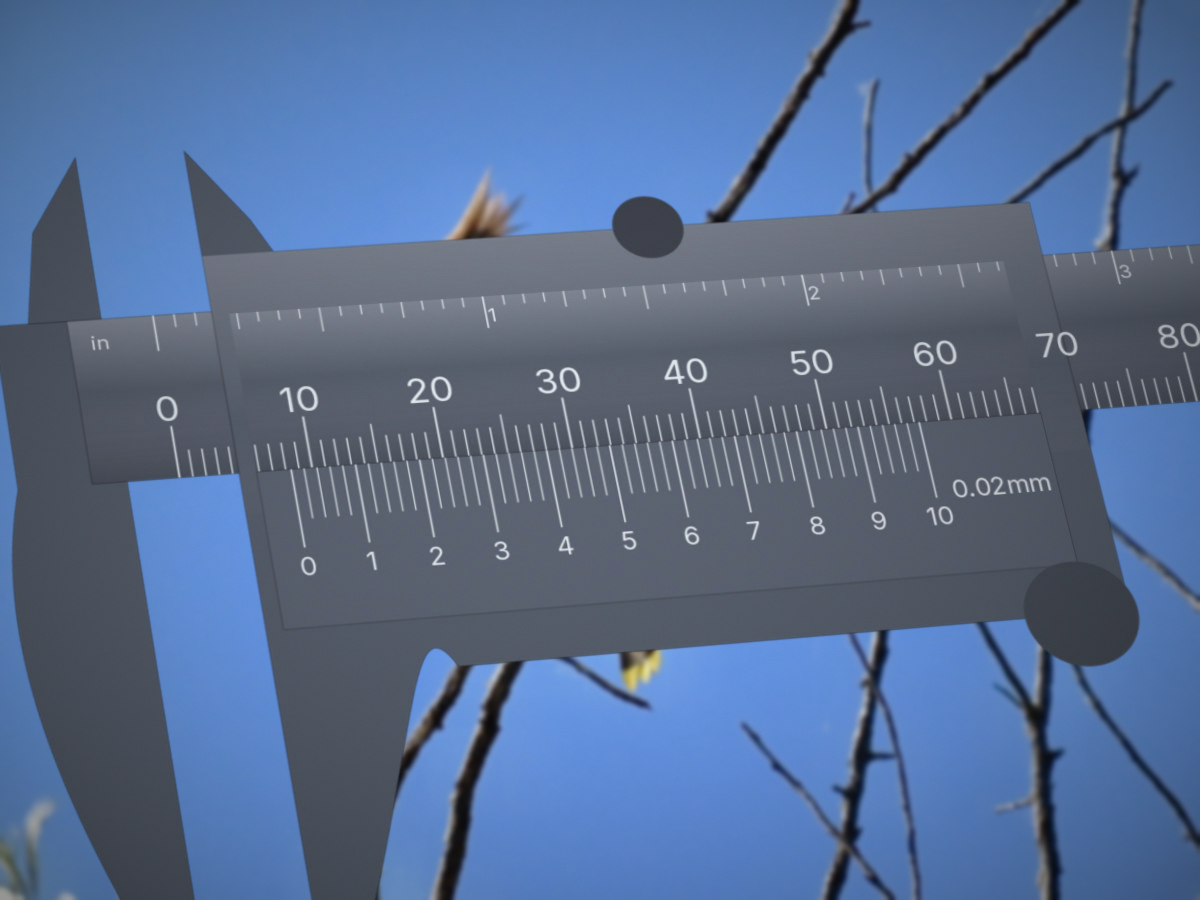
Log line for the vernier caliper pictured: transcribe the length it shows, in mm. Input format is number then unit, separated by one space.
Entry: 8.4 mm
